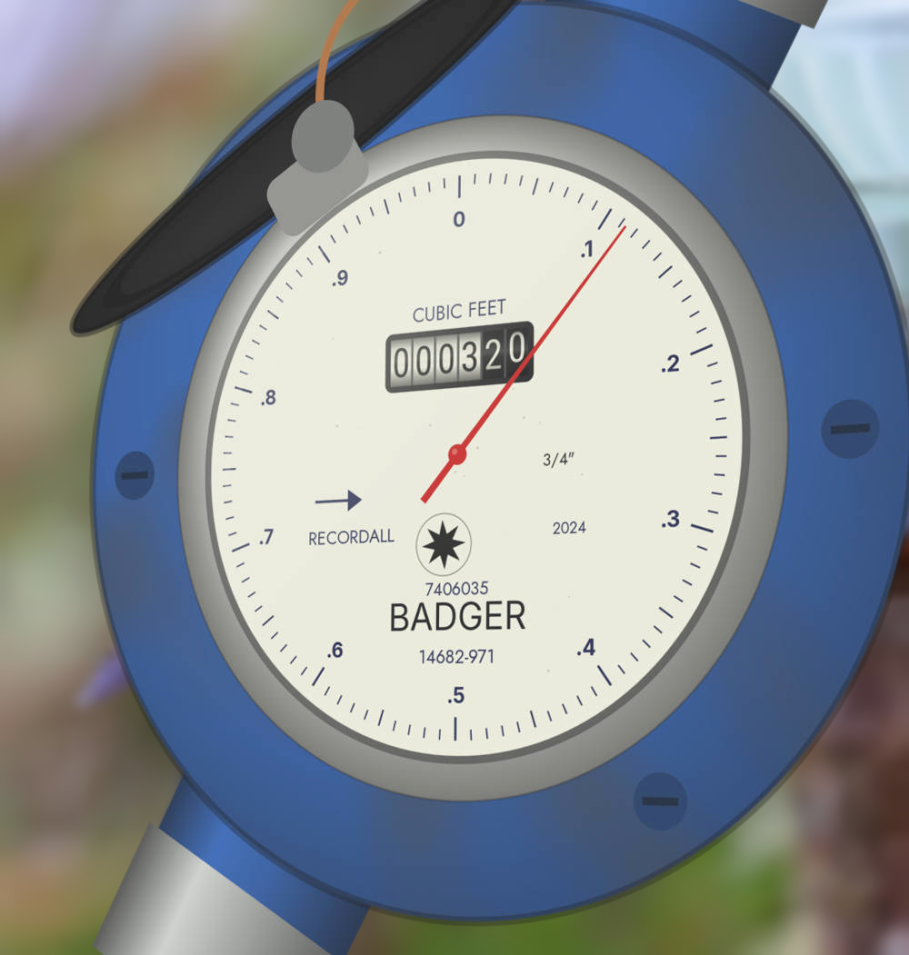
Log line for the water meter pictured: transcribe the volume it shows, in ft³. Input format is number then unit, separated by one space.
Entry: 320.11 ft³
